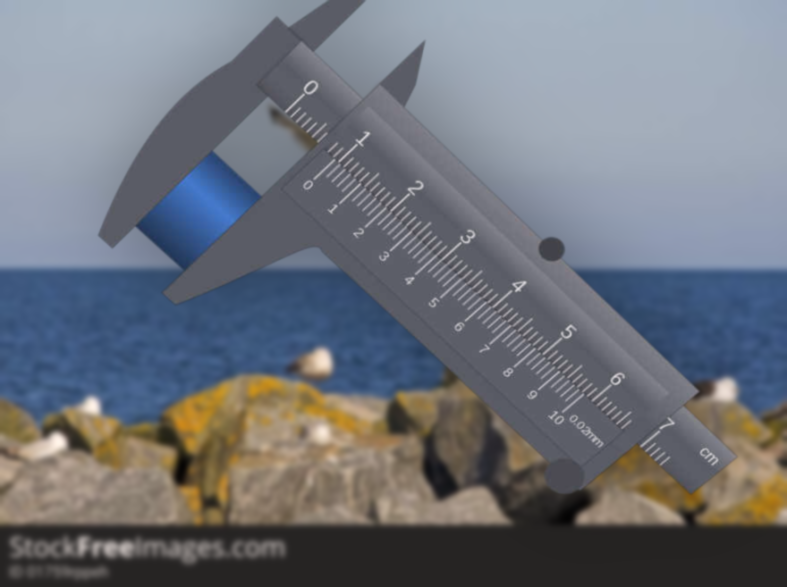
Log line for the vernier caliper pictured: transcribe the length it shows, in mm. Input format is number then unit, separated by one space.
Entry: 9.4 mm
